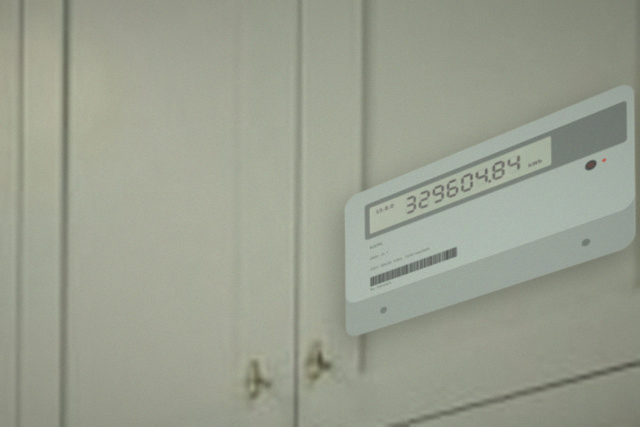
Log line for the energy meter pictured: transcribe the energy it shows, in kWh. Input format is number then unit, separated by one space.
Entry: 329604.84 kWh
